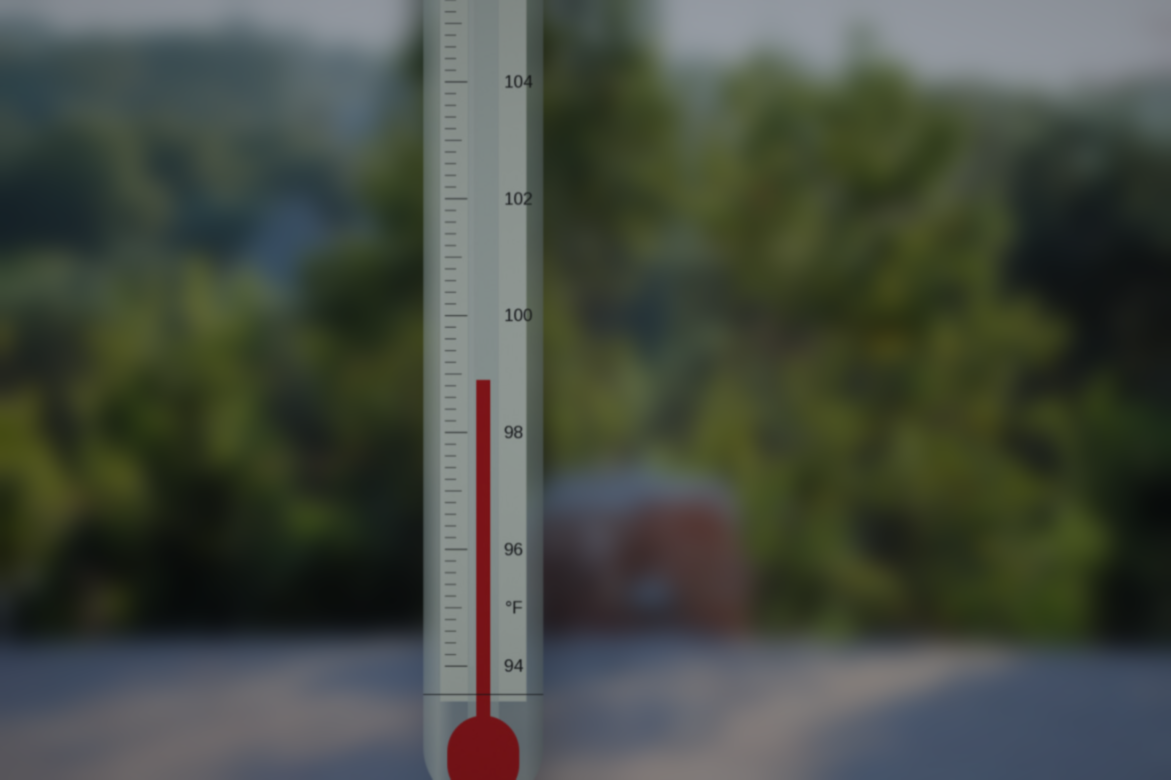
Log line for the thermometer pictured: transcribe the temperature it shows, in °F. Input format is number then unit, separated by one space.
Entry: 98.9 °F
